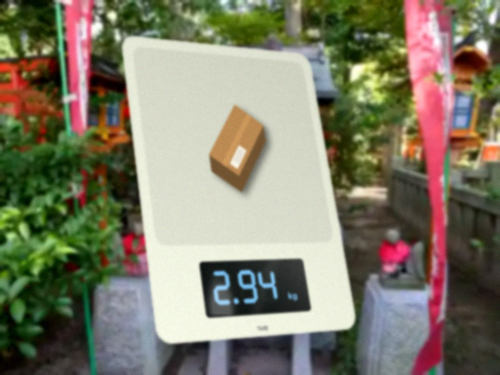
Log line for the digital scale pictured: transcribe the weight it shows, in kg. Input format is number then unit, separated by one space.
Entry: 2.94 kg
